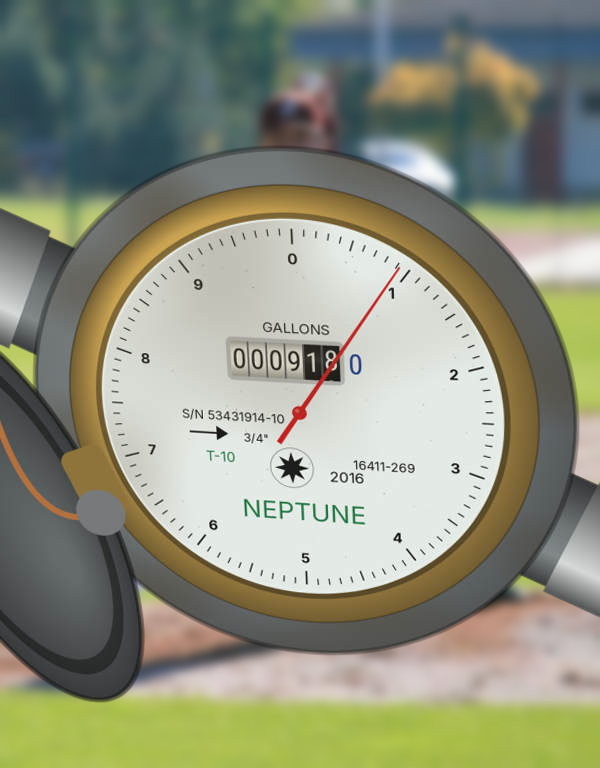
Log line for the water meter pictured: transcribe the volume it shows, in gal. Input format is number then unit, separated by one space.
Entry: 9180.9 gal
